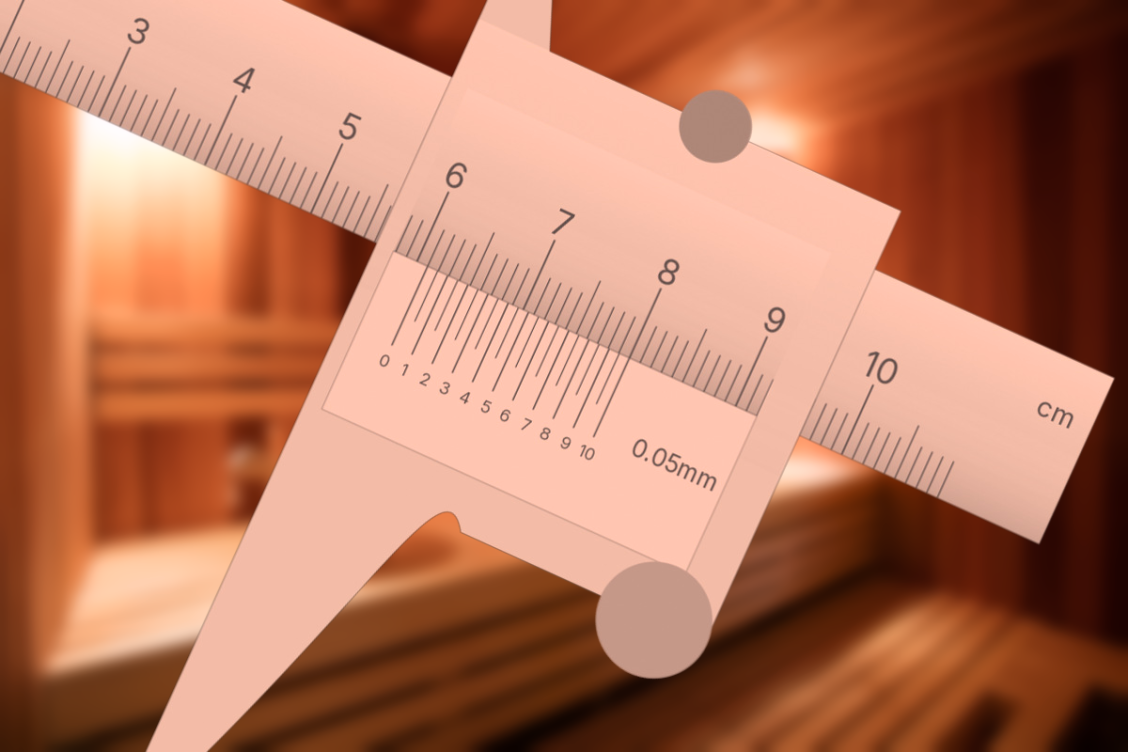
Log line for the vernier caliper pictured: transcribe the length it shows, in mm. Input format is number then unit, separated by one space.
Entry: 61.0 mm
